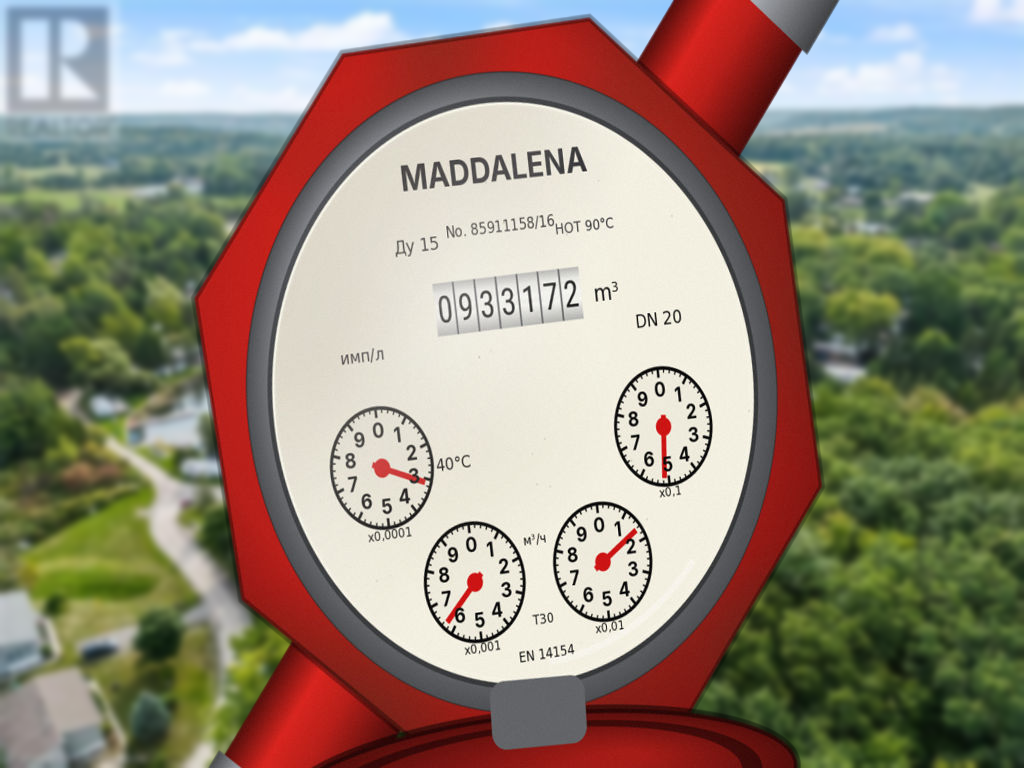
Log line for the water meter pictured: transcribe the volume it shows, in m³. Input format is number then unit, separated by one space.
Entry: 933172.5163 m³
